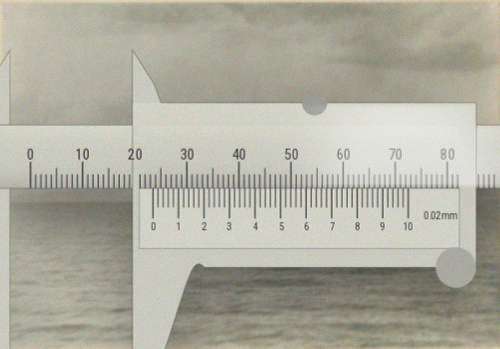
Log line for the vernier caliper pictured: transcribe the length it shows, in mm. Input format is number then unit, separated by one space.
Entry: 23.5 mm
